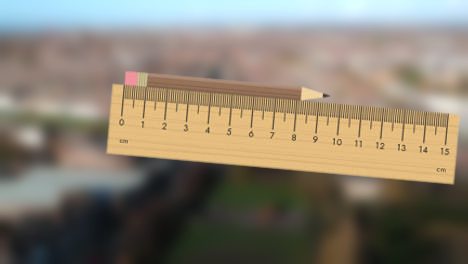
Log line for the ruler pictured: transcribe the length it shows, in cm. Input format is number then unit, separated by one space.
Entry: 9.5 cm
